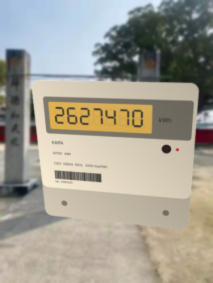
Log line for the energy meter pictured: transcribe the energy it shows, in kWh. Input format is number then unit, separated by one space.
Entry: 2627470 kWh
